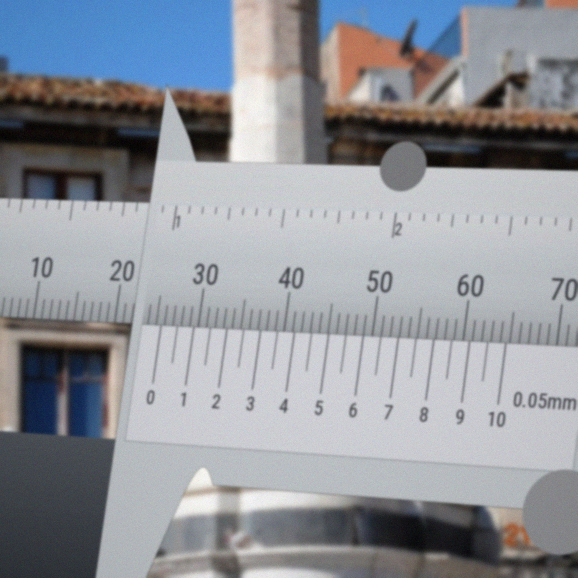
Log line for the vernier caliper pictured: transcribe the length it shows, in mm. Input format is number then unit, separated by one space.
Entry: 25.6 mm
